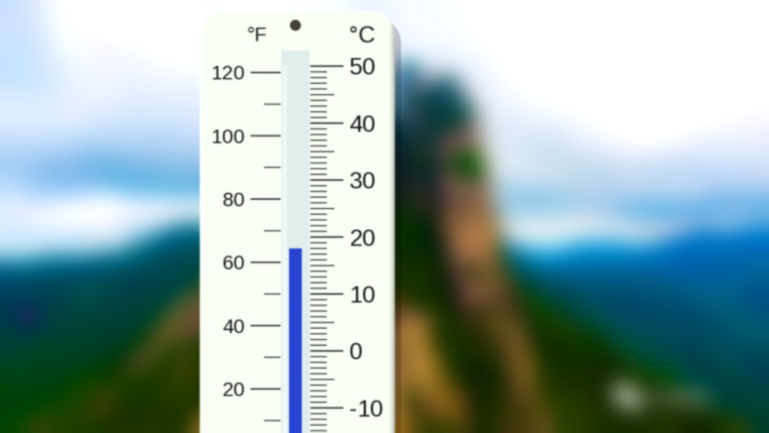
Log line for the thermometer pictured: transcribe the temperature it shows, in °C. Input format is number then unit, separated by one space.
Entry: 18 °C
